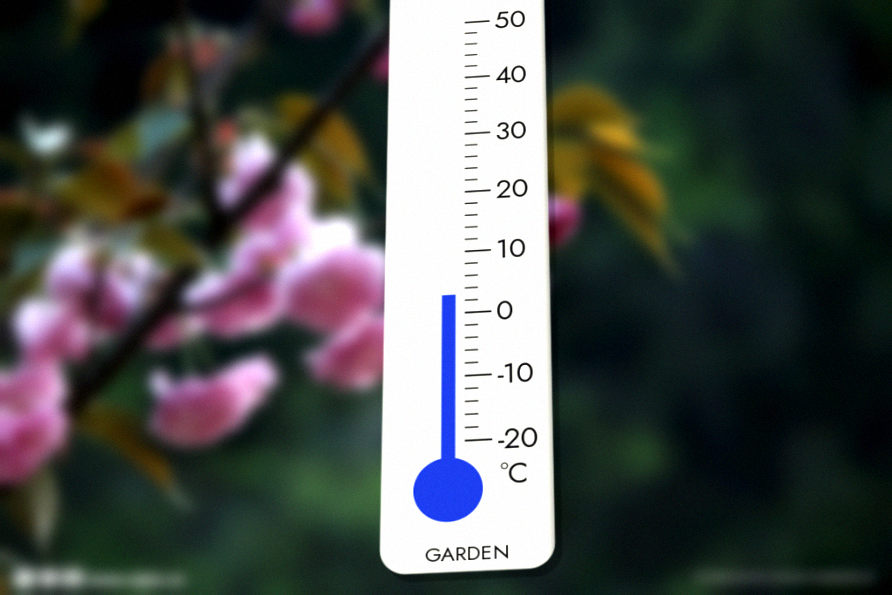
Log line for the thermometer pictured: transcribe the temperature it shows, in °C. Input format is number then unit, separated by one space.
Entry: 3 °C
